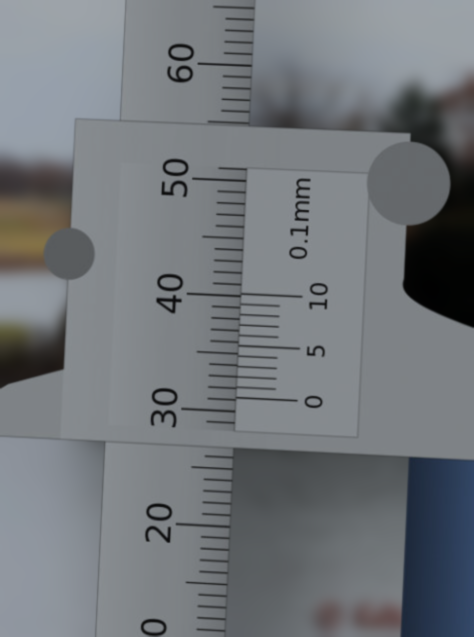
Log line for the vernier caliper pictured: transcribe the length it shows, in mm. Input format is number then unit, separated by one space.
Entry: 31.2 mm
